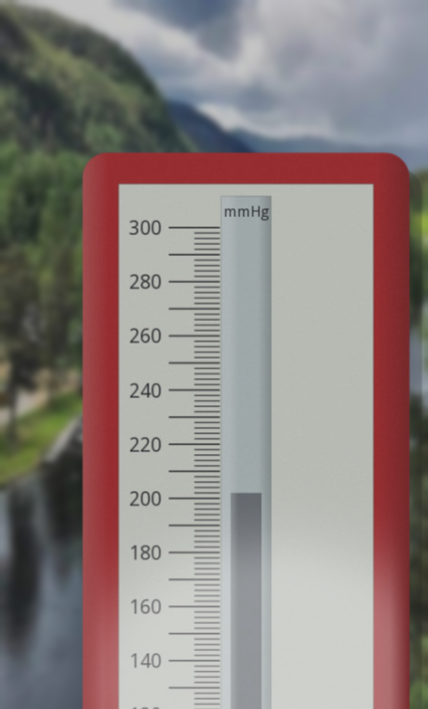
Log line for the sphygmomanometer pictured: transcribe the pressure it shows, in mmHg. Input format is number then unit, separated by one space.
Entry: 202 mmHg
